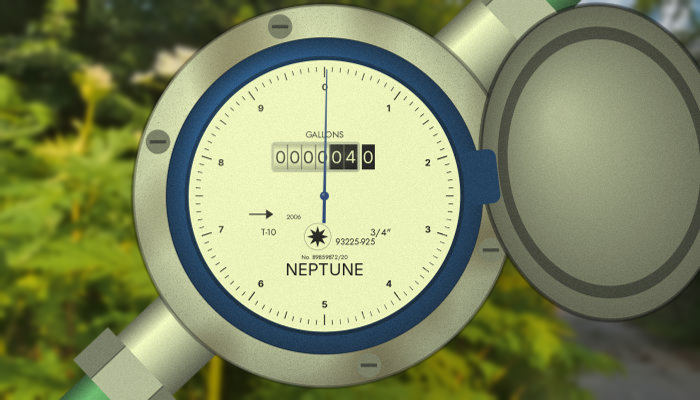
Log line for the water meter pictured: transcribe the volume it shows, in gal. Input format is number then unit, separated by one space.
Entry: 40.0 gal
